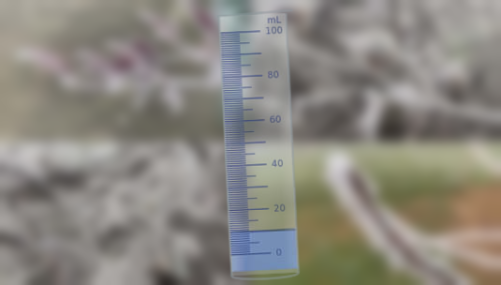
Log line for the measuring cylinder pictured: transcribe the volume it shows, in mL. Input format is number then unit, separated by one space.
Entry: 10 mL
